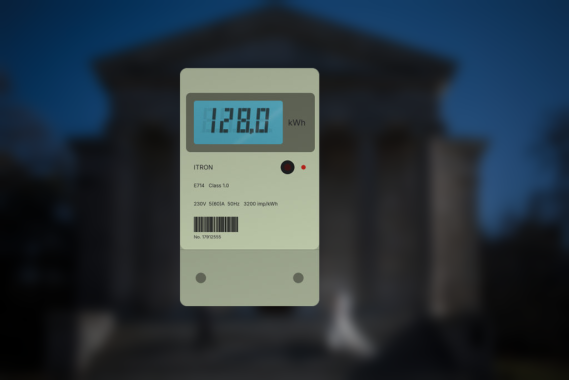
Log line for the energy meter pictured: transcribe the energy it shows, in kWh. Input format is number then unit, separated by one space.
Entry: 128.0 kWh
